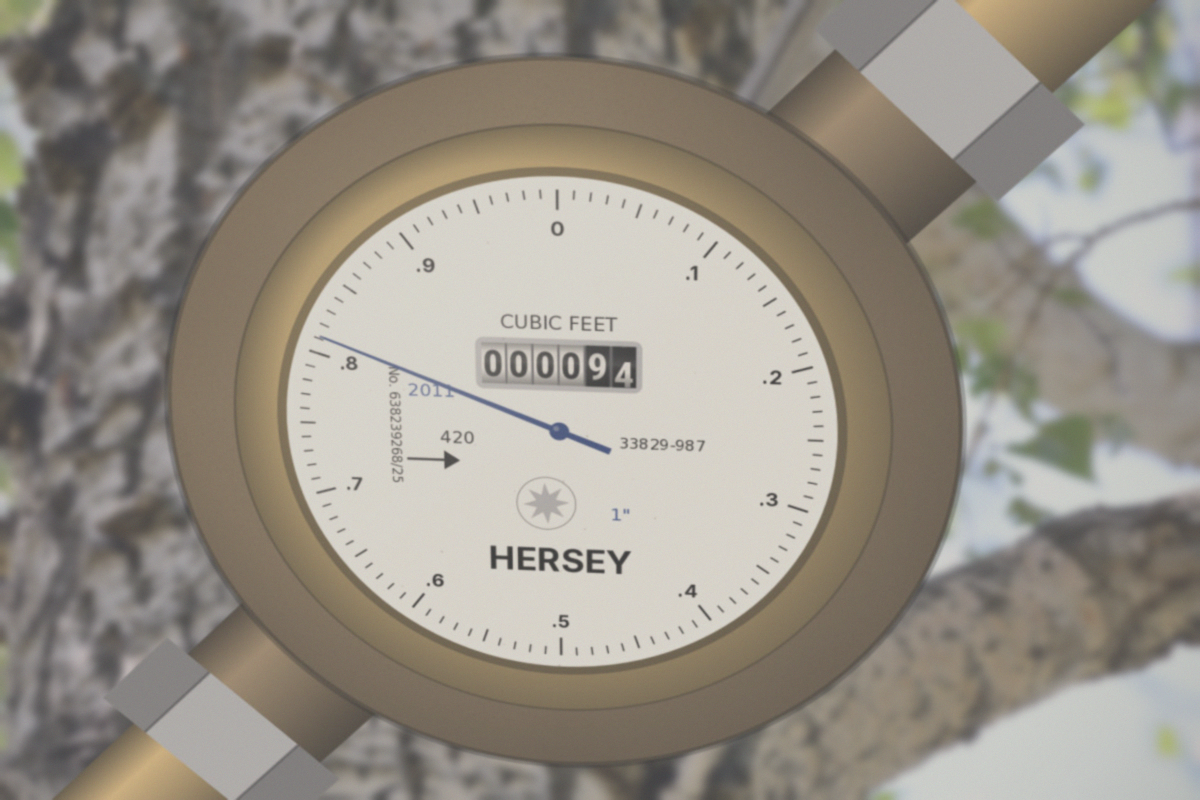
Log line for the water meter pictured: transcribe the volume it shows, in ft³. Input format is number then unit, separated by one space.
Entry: 93.81 ft³
